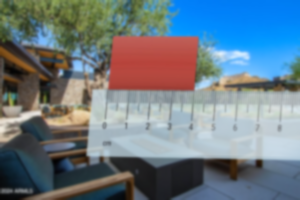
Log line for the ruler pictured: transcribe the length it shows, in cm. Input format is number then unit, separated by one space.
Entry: 4 cm
